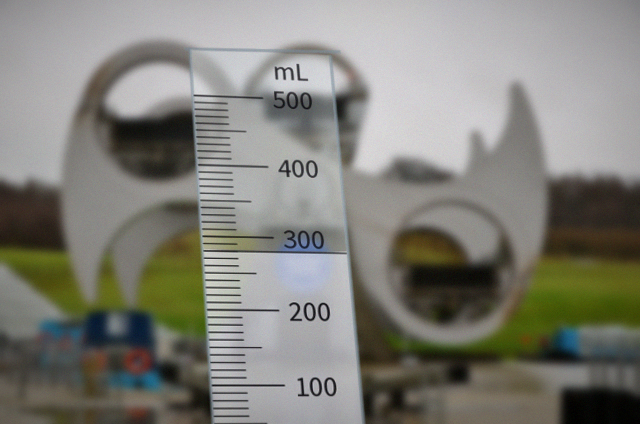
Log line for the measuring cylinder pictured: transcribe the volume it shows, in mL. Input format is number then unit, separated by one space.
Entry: 280 mL
